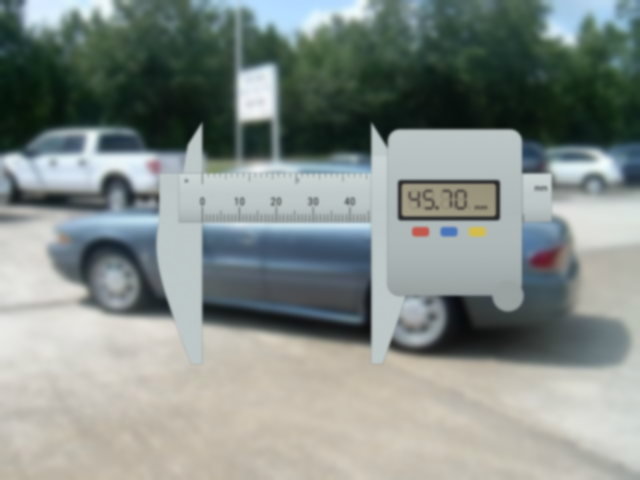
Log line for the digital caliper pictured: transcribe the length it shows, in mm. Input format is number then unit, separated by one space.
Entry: 45.70 mm
